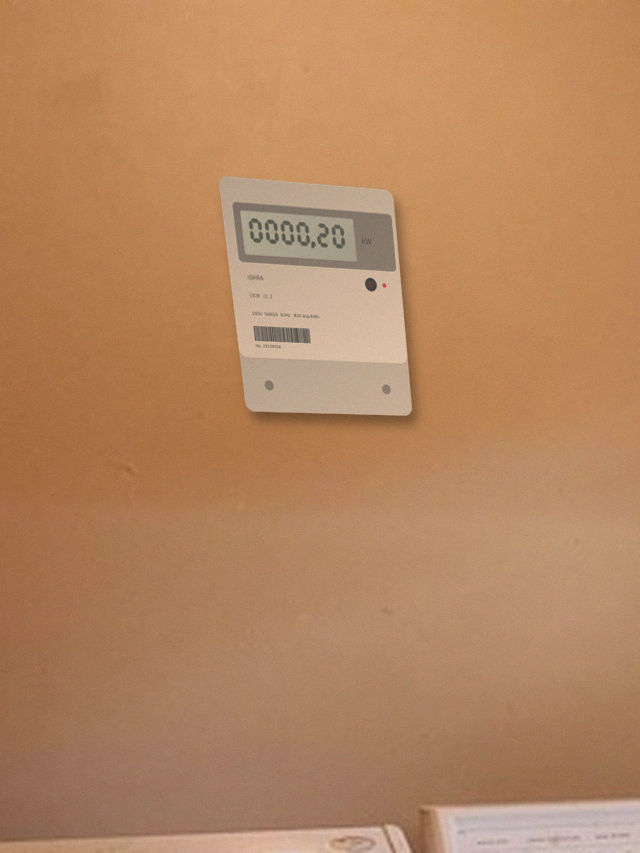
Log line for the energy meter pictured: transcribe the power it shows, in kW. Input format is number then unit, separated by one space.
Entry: 0.20 kW
